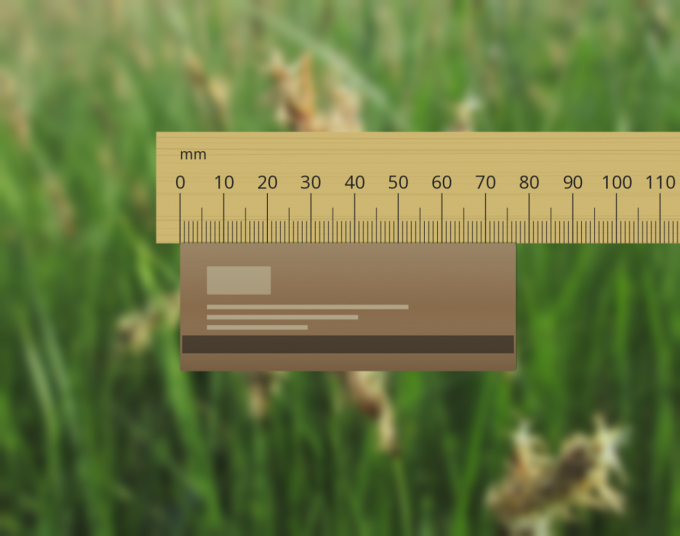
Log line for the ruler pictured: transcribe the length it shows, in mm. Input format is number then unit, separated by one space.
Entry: 77 mm
